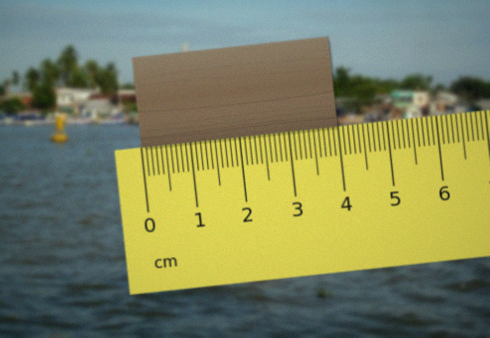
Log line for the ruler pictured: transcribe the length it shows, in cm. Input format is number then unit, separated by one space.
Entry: 4 cm
